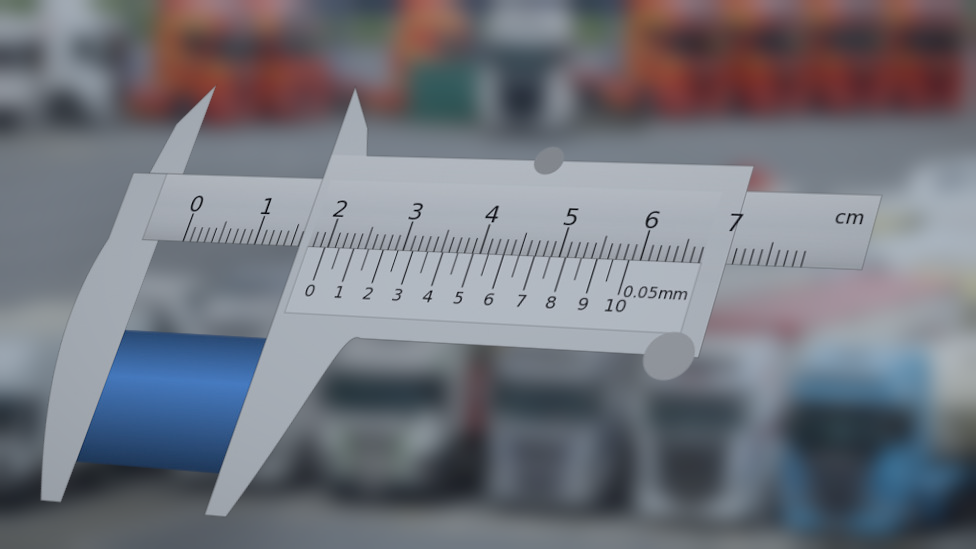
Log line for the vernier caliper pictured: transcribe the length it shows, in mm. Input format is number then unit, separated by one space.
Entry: 19.6 mm
